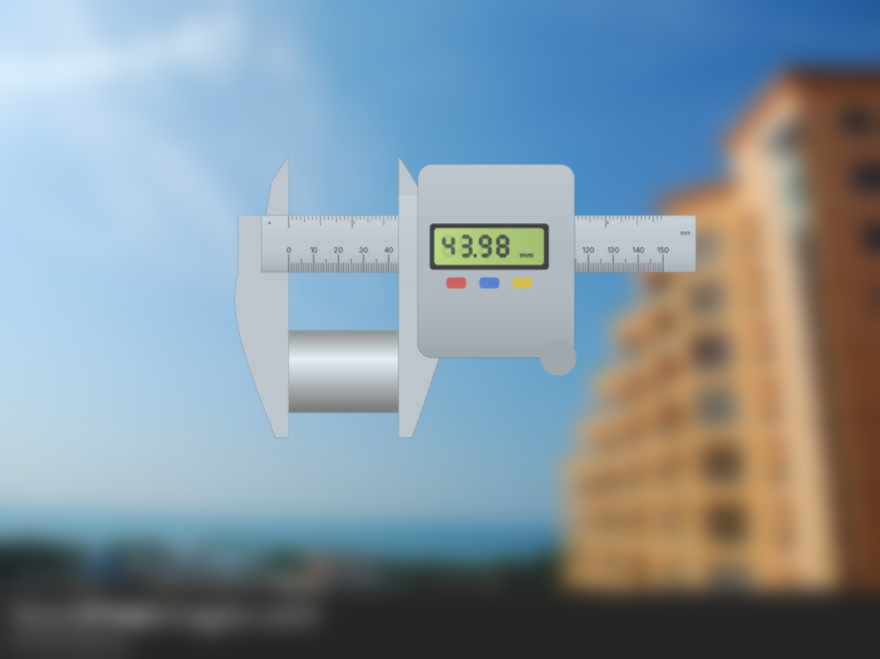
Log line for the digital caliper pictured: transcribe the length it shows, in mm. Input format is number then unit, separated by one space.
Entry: 43.98 mm
